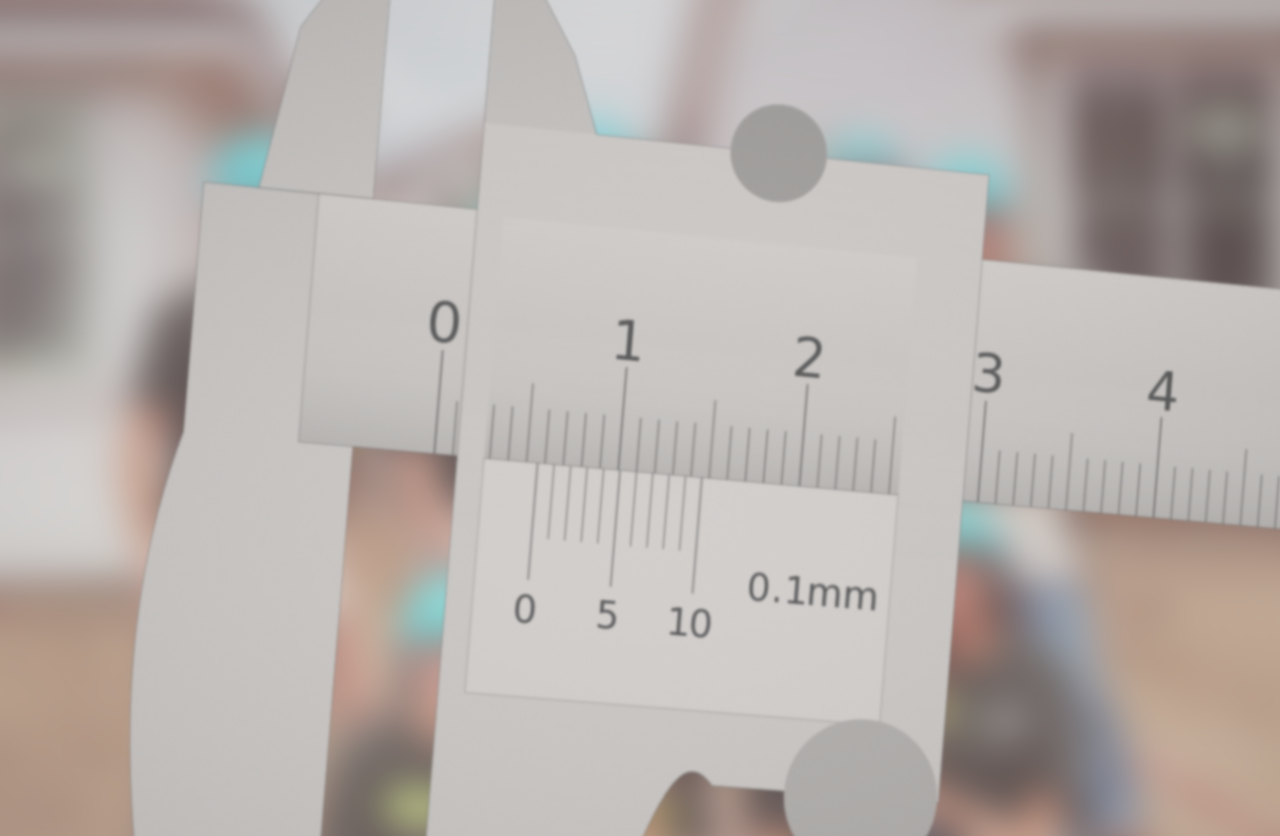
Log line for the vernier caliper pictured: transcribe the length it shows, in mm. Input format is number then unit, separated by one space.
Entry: 5.6 mm
